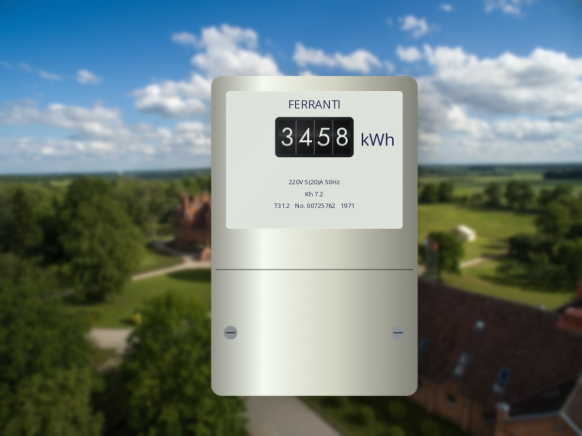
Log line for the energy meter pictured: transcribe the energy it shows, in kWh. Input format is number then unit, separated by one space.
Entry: 3458 kWh
